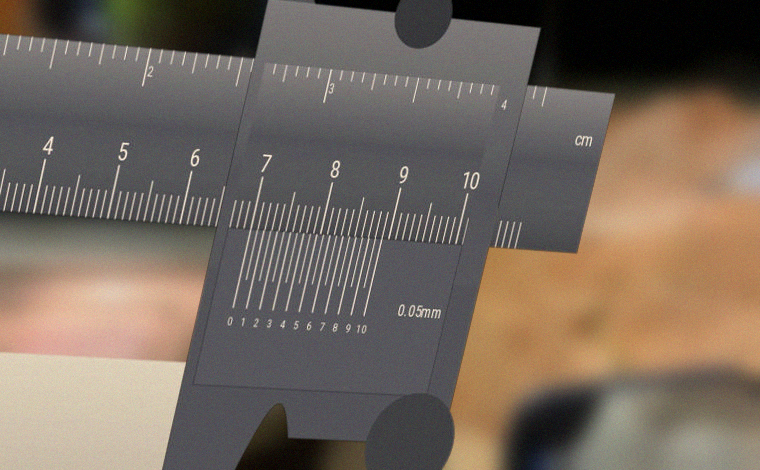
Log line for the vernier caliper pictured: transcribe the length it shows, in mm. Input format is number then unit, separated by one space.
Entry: 70.0 mm
